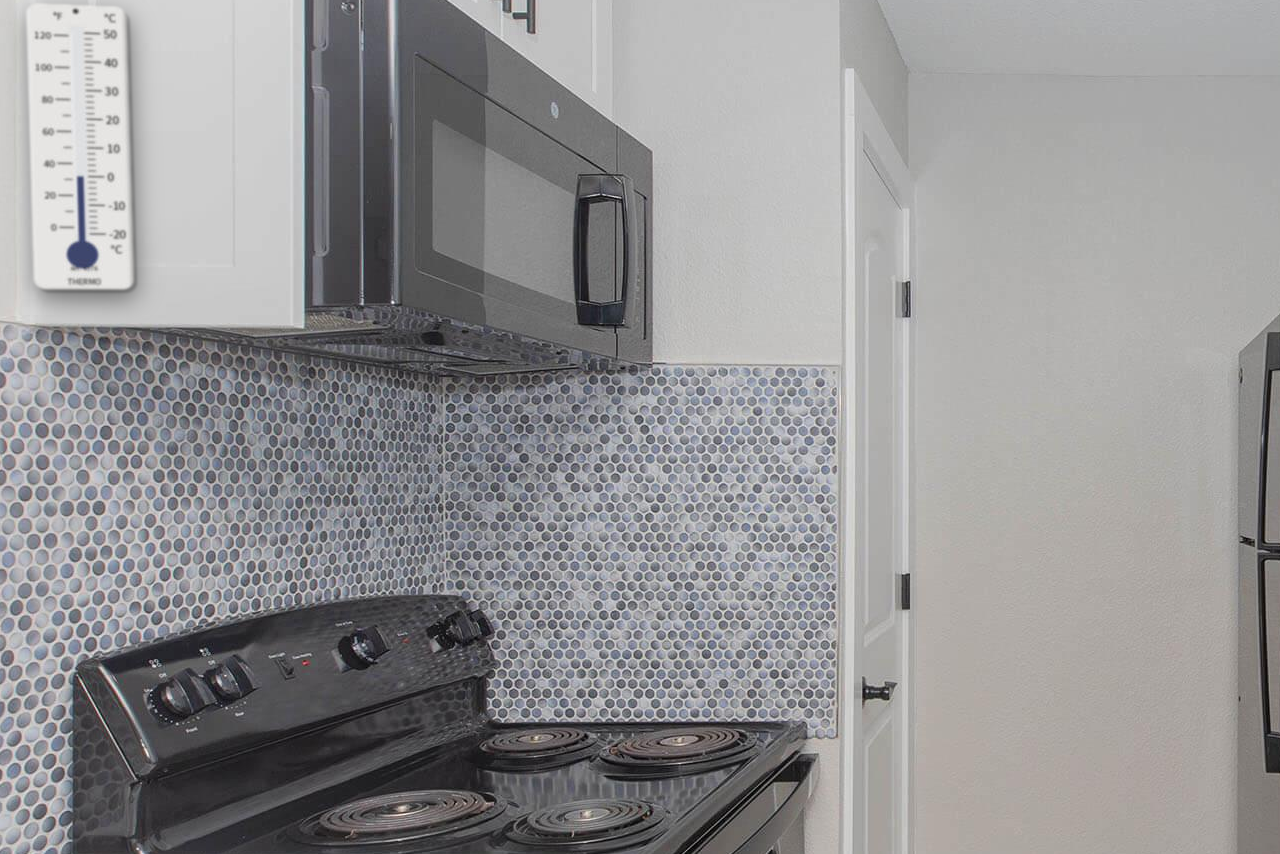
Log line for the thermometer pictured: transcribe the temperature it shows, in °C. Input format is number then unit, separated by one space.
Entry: 0 °C
